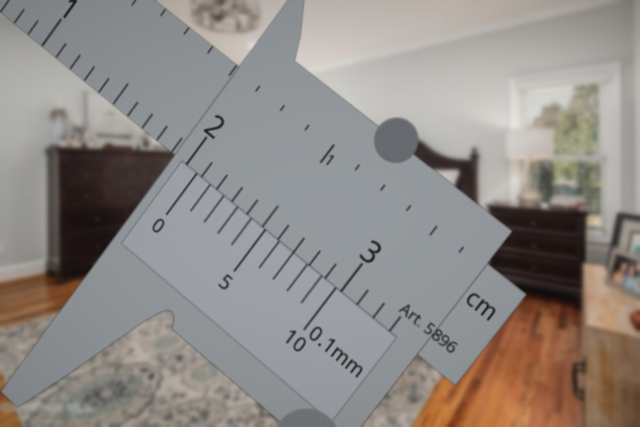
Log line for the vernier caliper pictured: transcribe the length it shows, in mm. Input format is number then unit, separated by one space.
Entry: 20.7 mm
